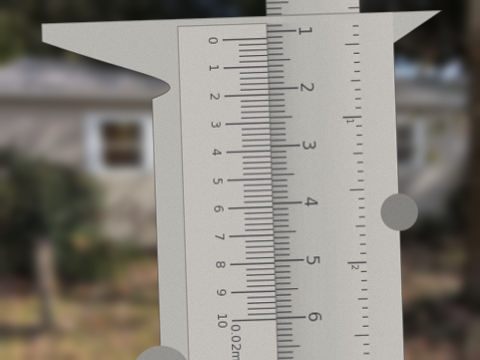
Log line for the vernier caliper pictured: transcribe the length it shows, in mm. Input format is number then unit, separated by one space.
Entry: 11.2 mm
